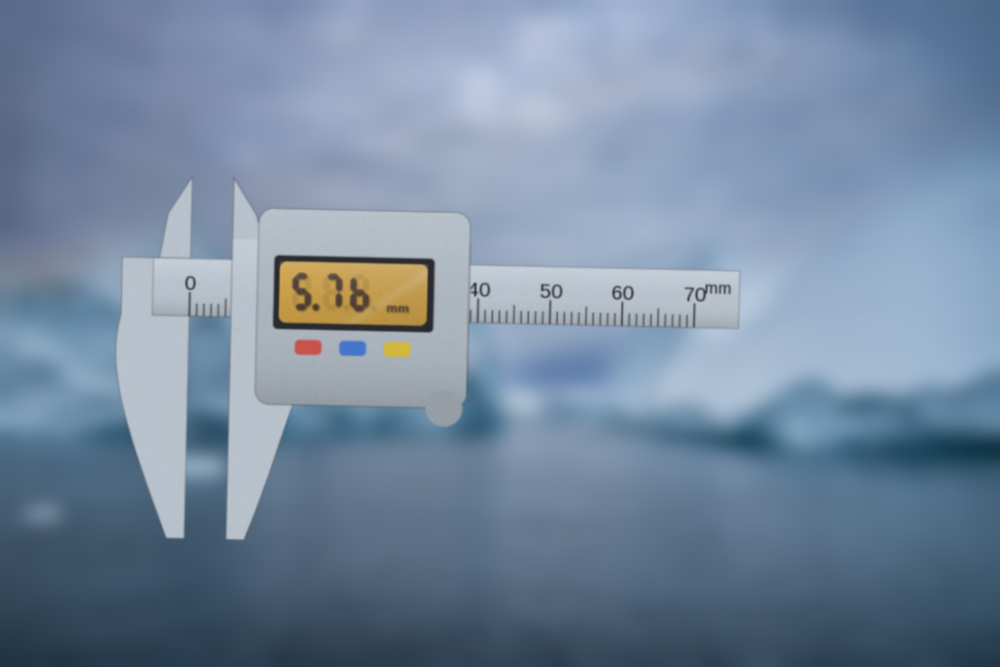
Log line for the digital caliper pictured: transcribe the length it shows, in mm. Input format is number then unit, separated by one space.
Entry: 5.76 mm
